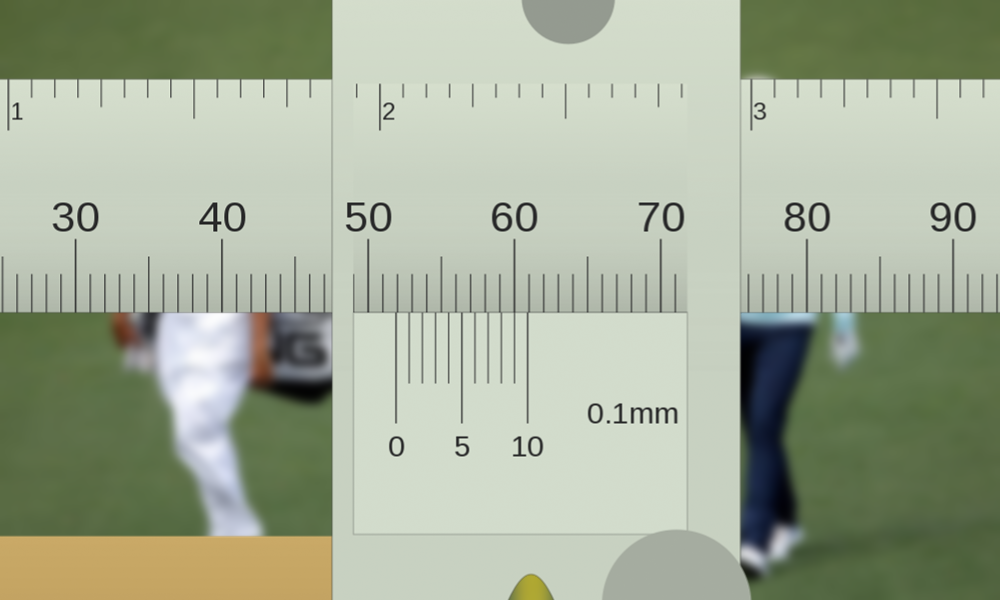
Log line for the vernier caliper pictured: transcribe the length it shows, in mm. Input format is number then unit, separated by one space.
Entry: 51.9 mm
